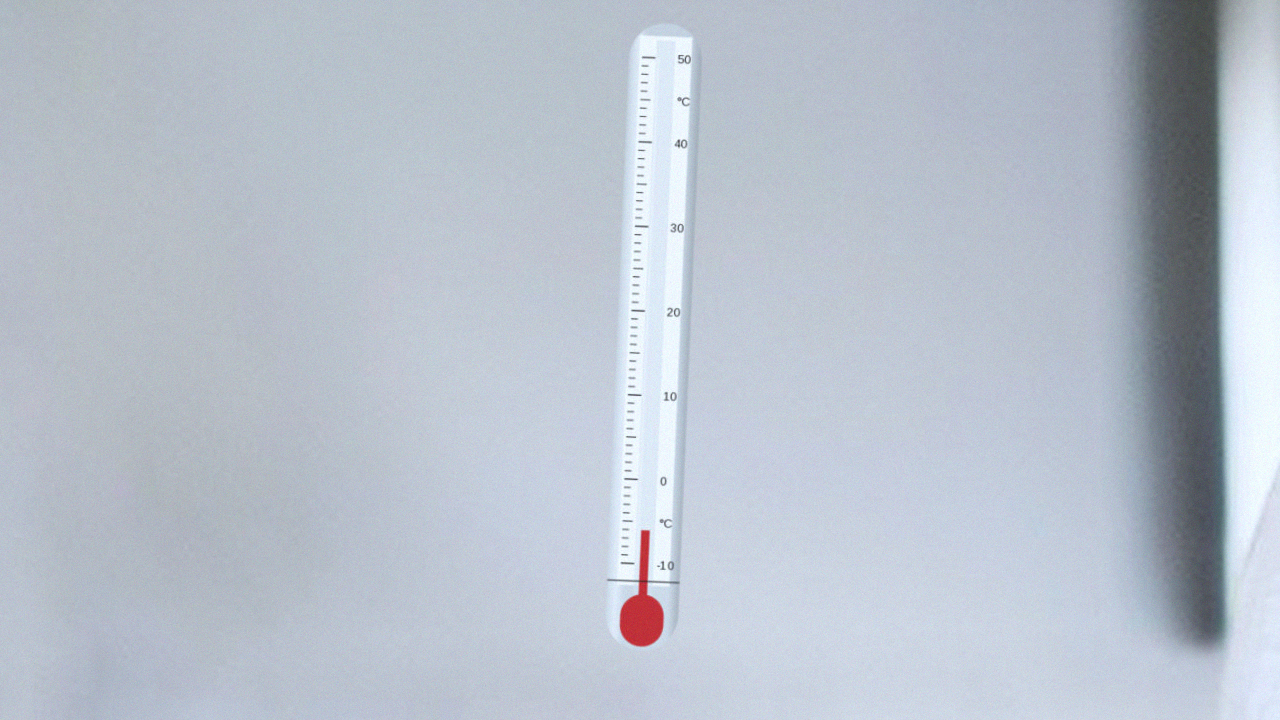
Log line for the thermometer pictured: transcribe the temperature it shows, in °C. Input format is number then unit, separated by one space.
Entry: -6 °C
